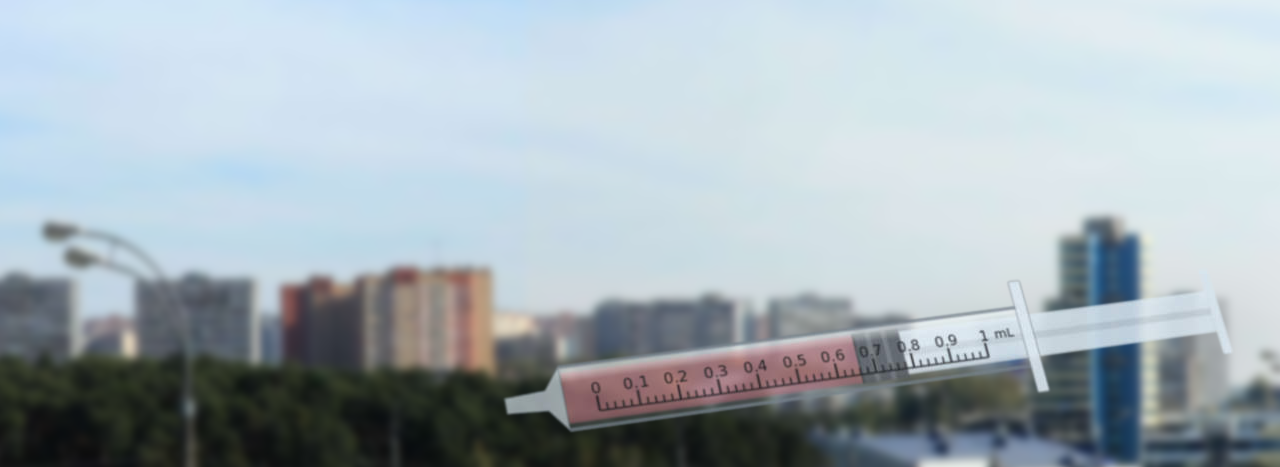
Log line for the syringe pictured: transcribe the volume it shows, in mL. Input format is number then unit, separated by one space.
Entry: 0.66 mL
